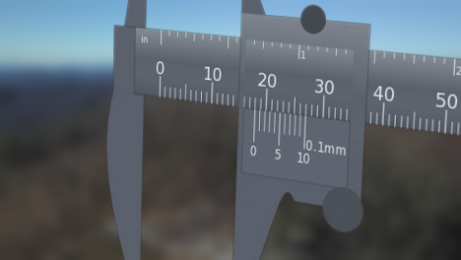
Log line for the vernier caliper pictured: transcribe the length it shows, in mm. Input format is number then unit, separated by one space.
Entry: 18.0 mm
